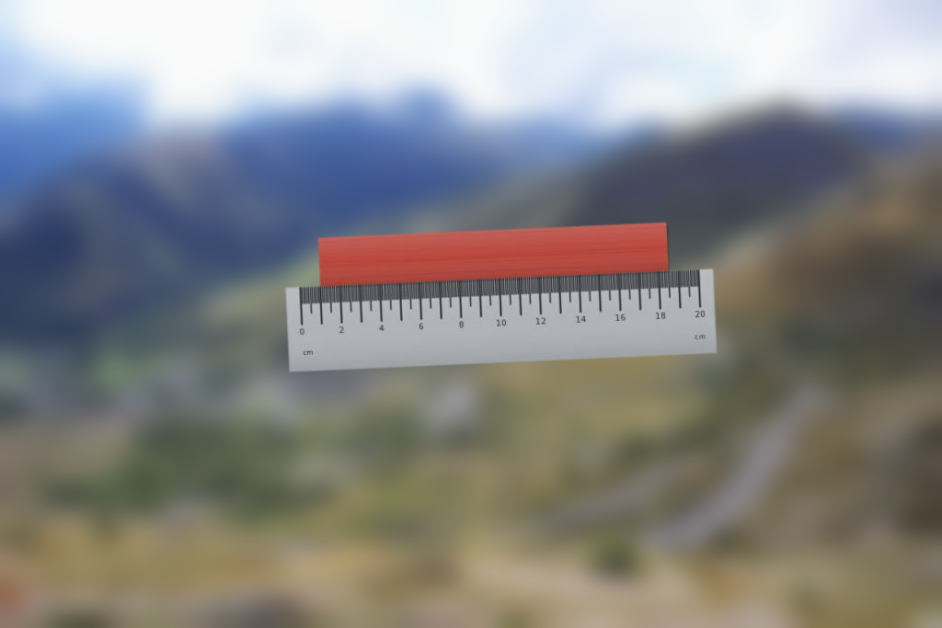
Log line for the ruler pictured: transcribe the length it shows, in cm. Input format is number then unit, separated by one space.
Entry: 17.5 cm
